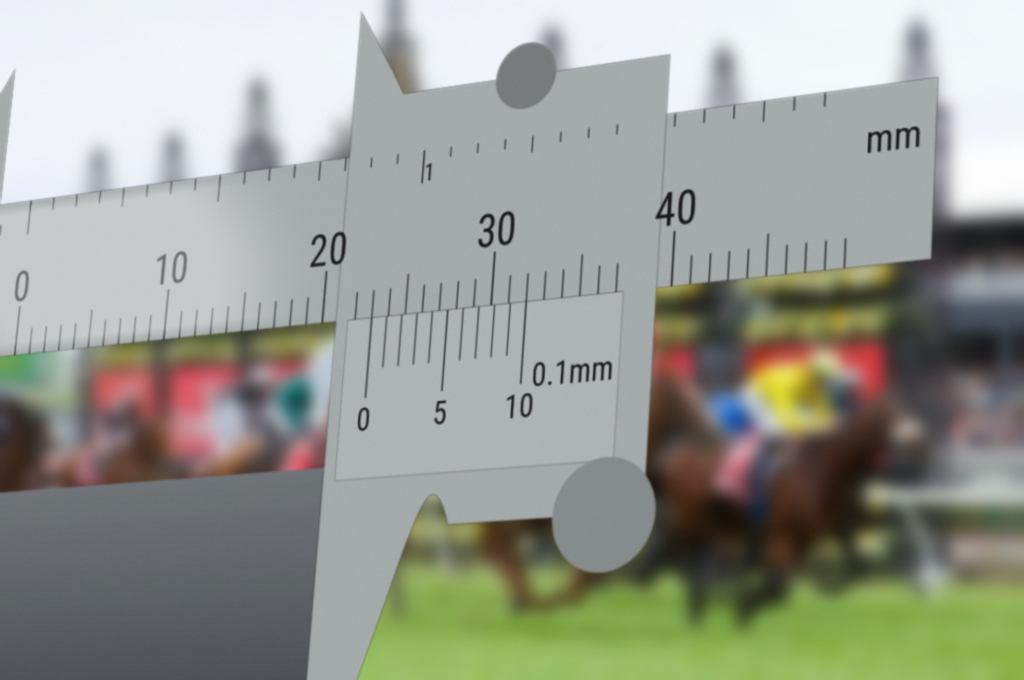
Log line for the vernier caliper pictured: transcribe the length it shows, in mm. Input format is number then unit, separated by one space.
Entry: 23.0 mm
